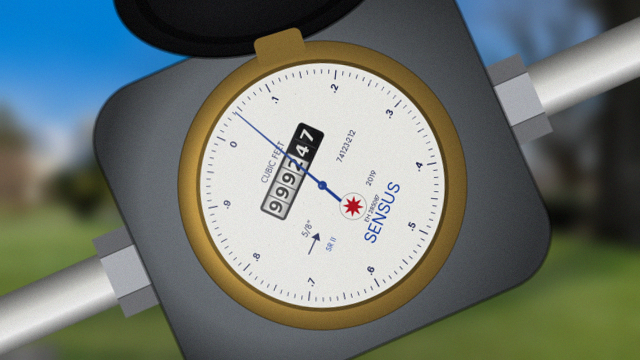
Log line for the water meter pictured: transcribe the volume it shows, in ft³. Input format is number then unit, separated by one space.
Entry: 999247.04 ft³
